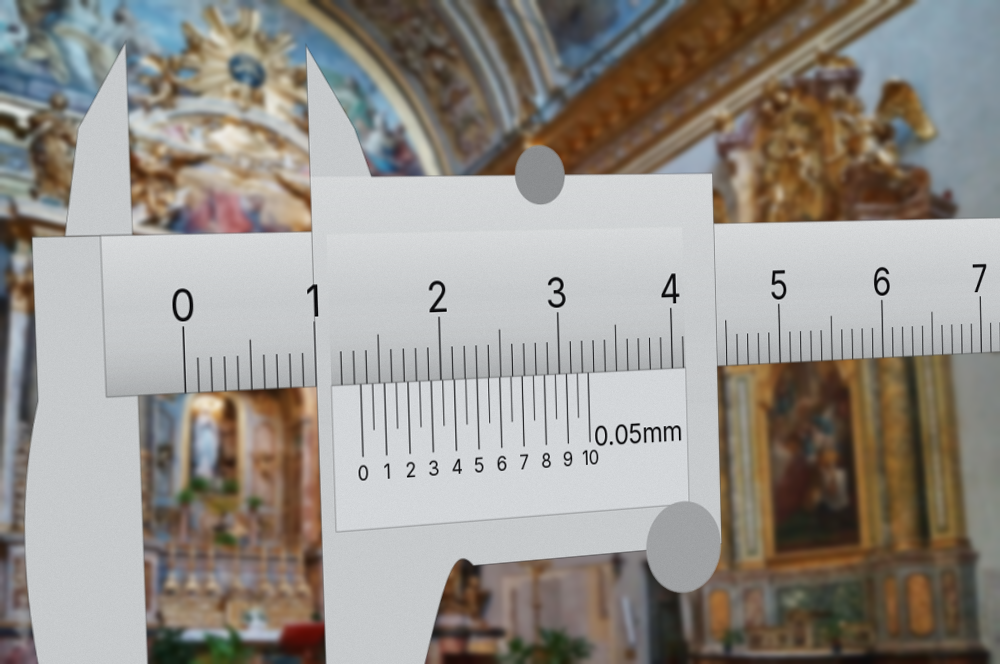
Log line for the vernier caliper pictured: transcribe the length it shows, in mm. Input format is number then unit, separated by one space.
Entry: 13.5 mm
